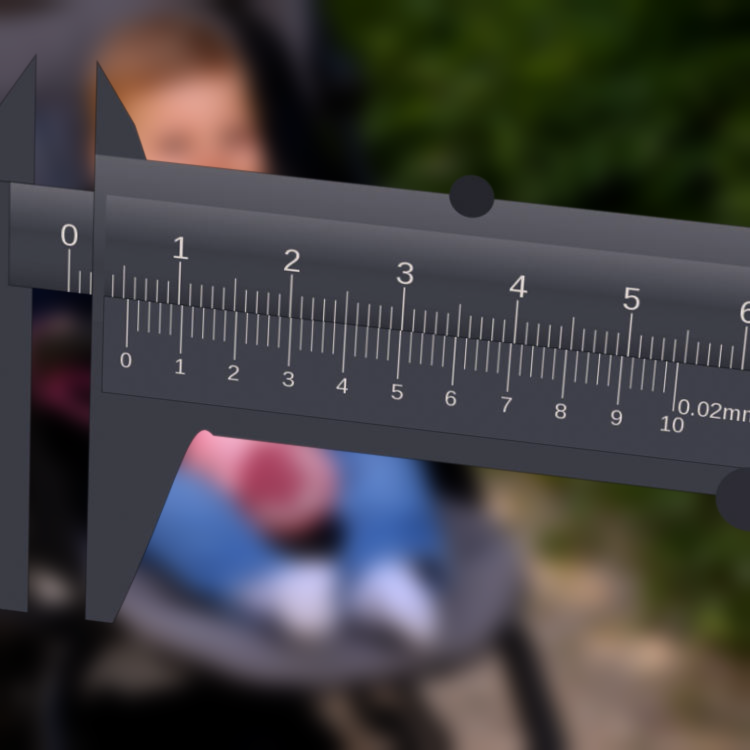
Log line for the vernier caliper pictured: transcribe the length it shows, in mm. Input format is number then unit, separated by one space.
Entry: 5.4 mm
